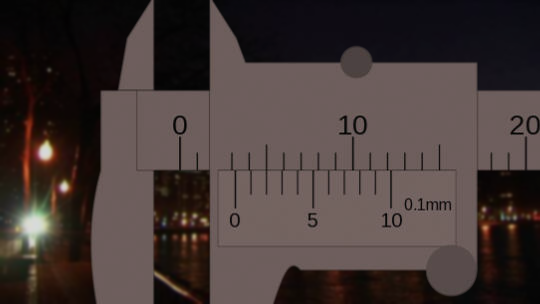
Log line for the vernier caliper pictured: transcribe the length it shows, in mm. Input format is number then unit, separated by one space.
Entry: 3.2 mm
